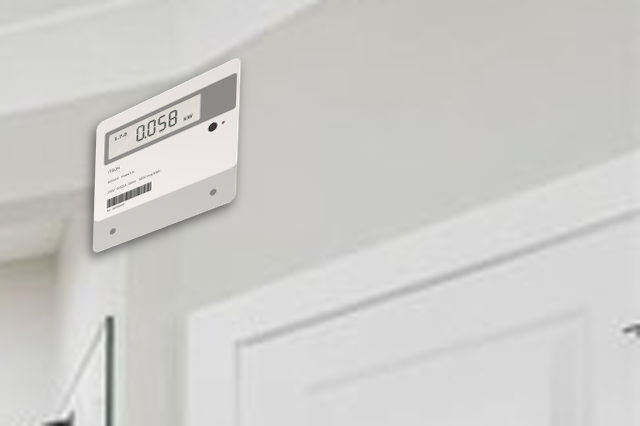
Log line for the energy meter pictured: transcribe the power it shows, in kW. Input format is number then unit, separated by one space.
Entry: 0.058 kW
